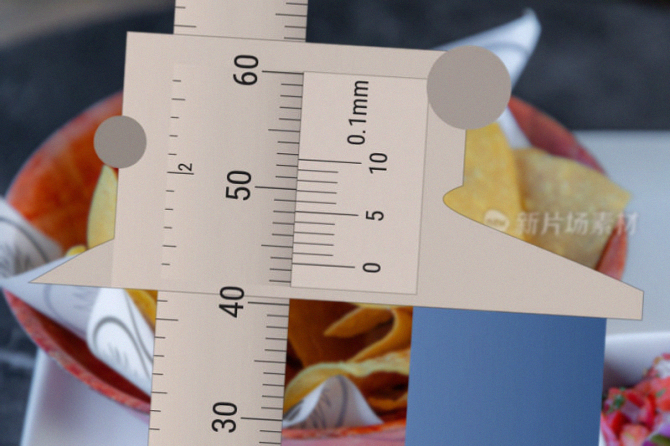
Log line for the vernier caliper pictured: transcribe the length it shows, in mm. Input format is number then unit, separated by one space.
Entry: 43.6 mm
